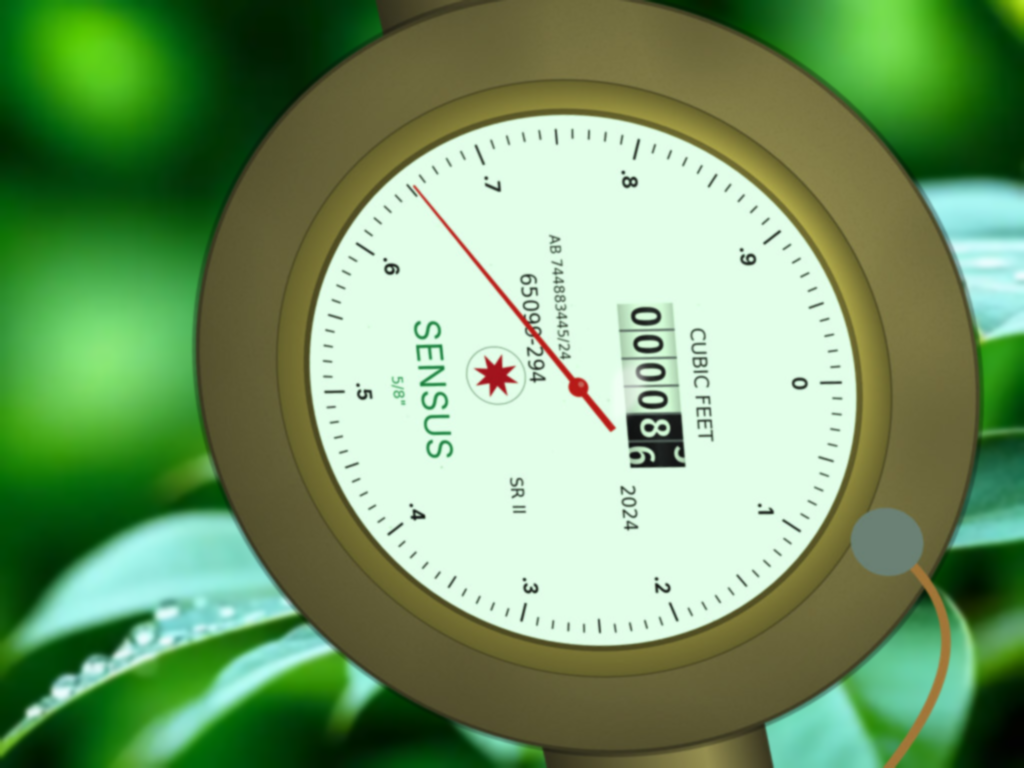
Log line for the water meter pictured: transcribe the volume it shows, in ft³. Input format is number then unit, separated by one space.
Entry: 85.65 ft³
